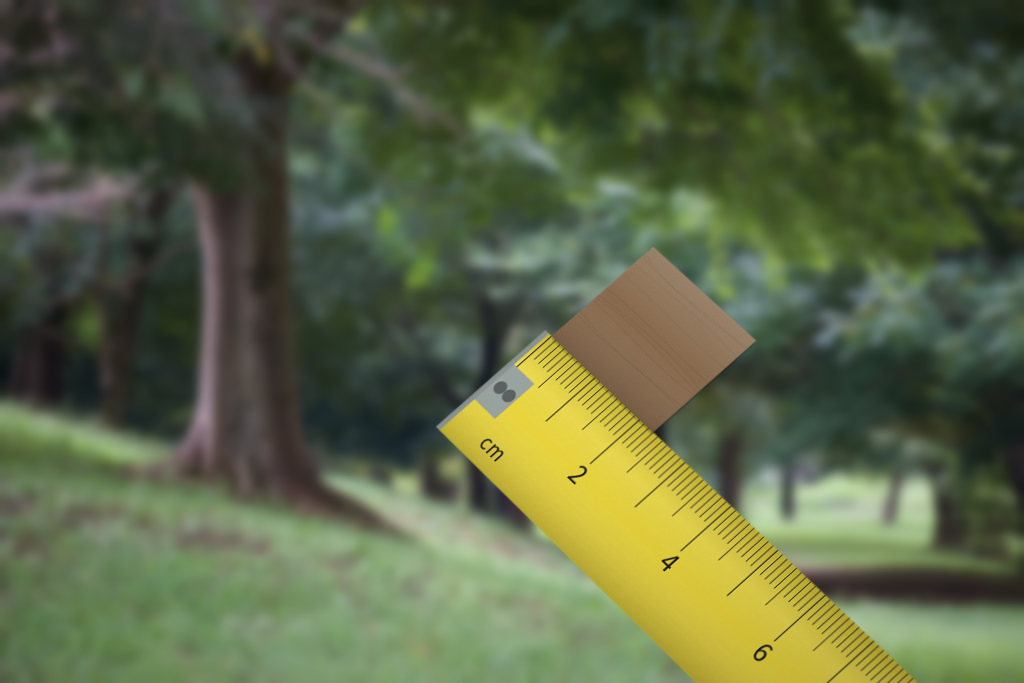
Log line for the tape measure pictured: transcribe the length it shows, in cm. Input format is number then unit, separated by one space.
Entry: 2.3 cm
